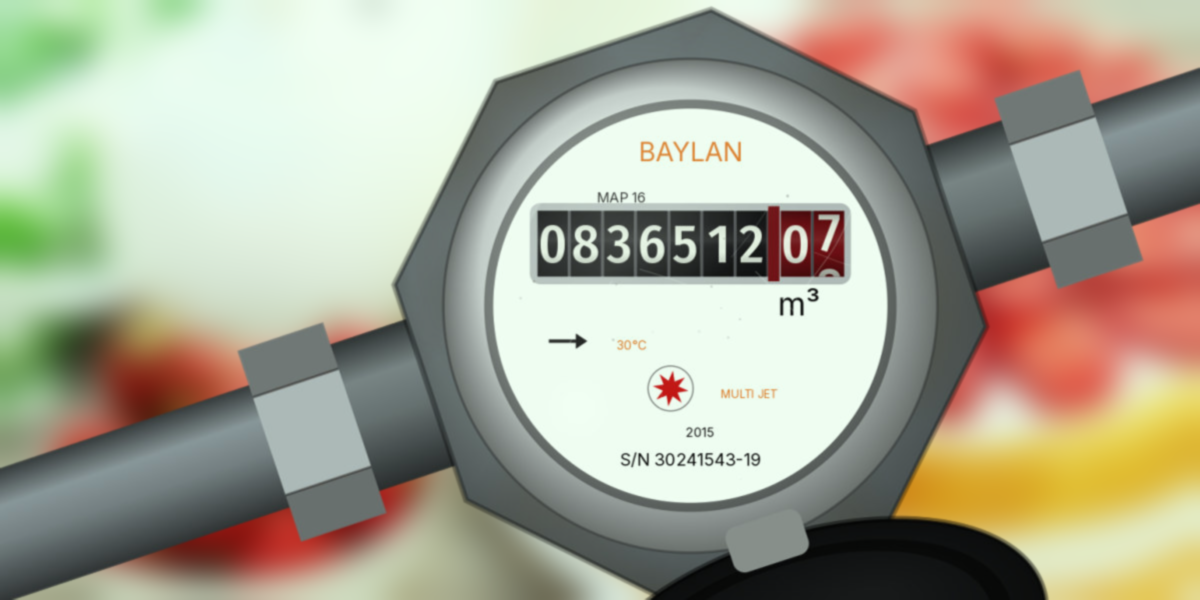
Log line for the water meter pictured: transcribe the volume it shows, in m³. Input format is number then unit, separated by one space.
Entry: 836512.07 m³
